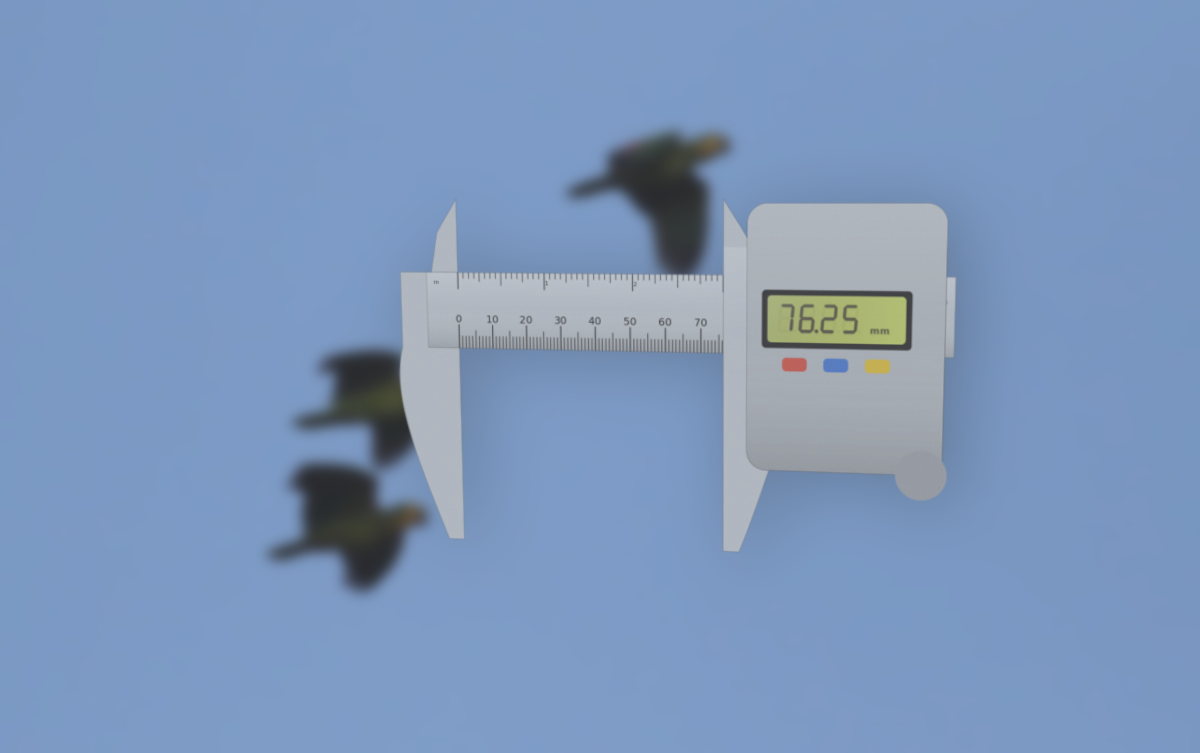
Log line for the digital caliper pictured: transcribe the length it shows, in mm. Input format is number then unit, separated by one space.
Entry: 76.25 mm
